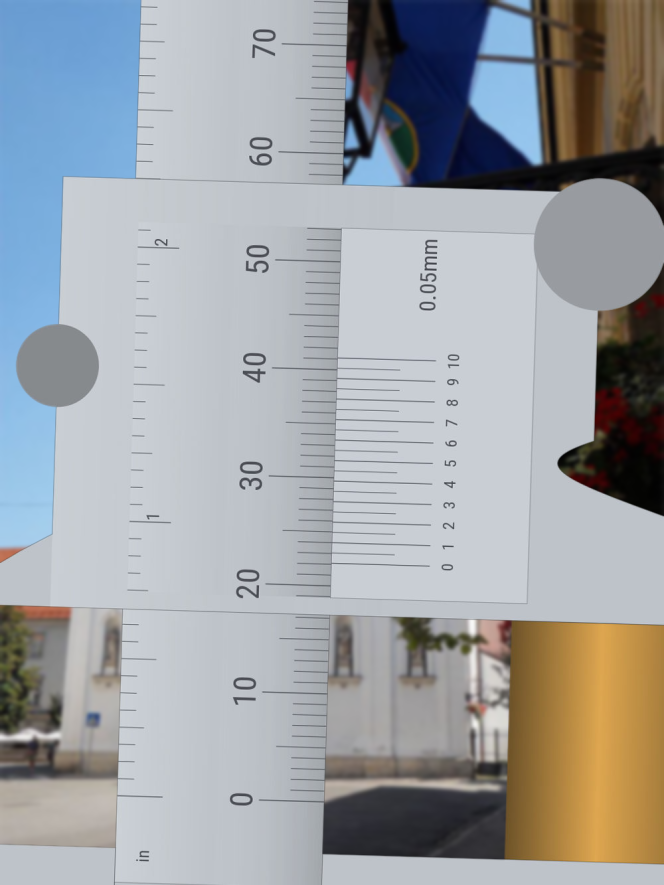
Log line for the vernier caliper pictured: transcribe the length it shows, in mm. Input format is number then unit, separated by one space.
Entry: 22.1 mm
